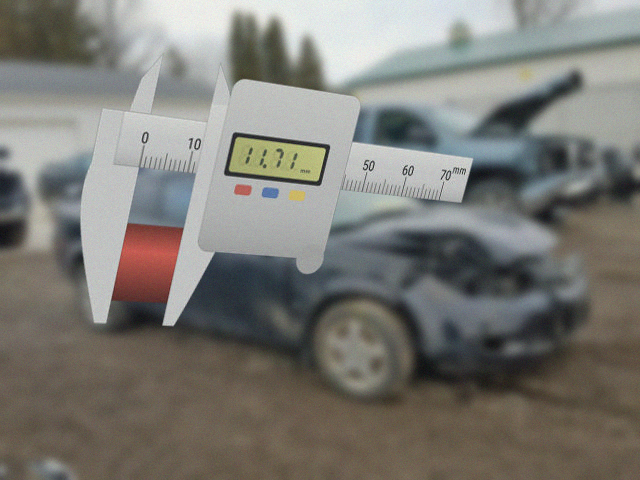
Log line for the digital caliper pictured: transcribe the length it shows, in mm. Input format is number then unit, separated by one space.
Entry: 11.71 mm
